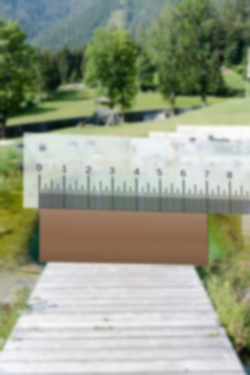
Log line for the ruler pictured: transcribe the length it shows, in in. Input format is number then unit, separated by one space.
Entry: 7 in
